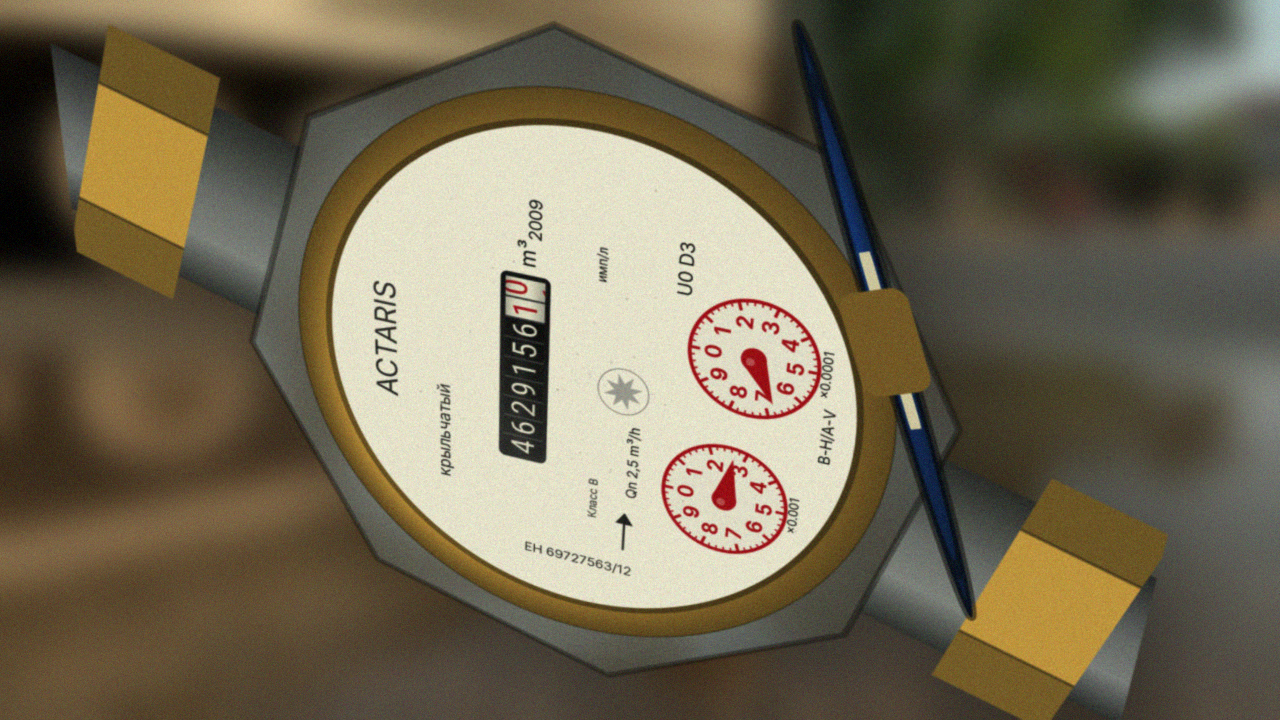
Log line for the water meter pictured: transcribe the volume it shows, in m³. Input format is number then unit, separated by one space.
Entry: 4629156.1026 m³
